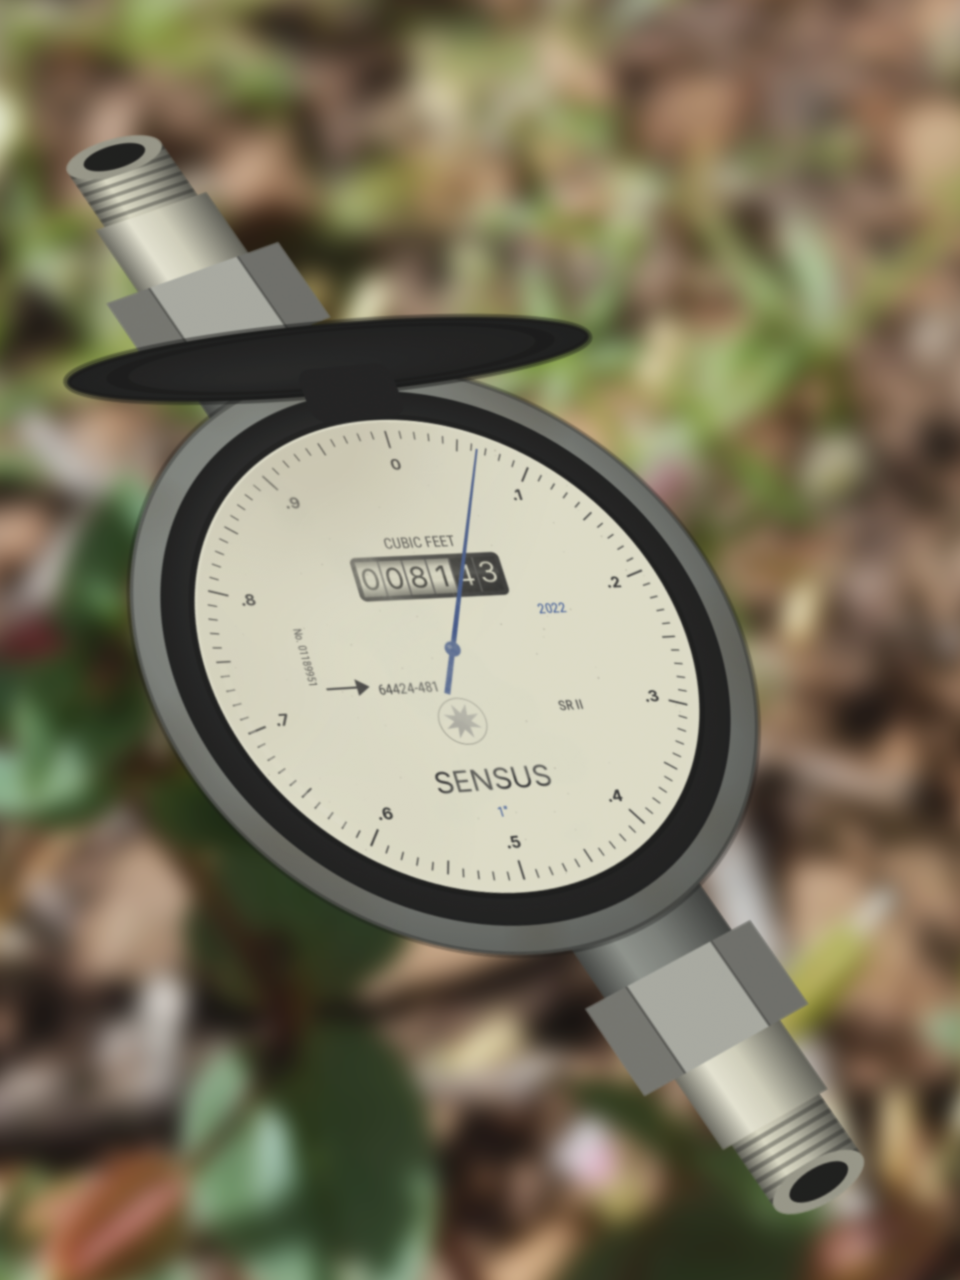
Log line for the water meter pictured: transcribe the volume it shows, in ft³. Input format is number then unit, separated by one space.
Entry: 8143.06 ft³
